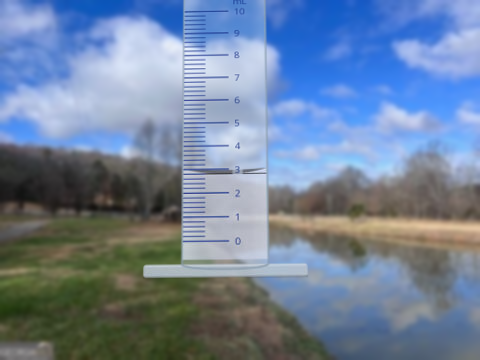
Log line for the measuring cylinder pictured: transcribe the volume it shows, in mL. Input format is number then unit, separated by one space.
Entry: 2.8 mL
